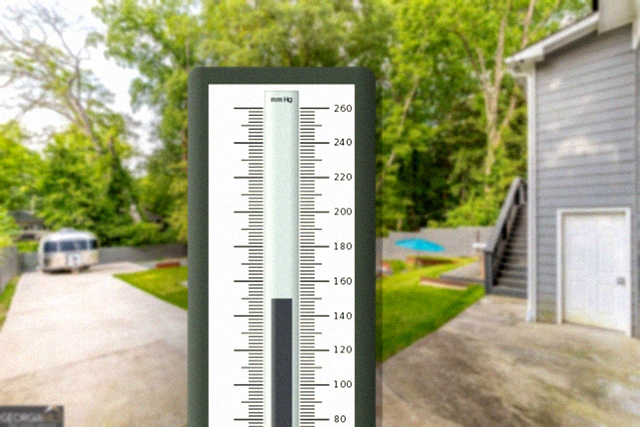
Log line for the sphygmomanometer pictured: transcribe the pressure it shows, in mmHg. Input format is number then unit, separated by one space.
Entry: 150 mmHg
